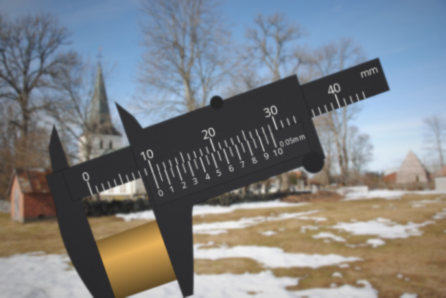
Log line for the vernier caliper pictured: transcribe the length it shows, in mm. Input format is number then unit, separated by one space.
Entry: 10.0 mm
